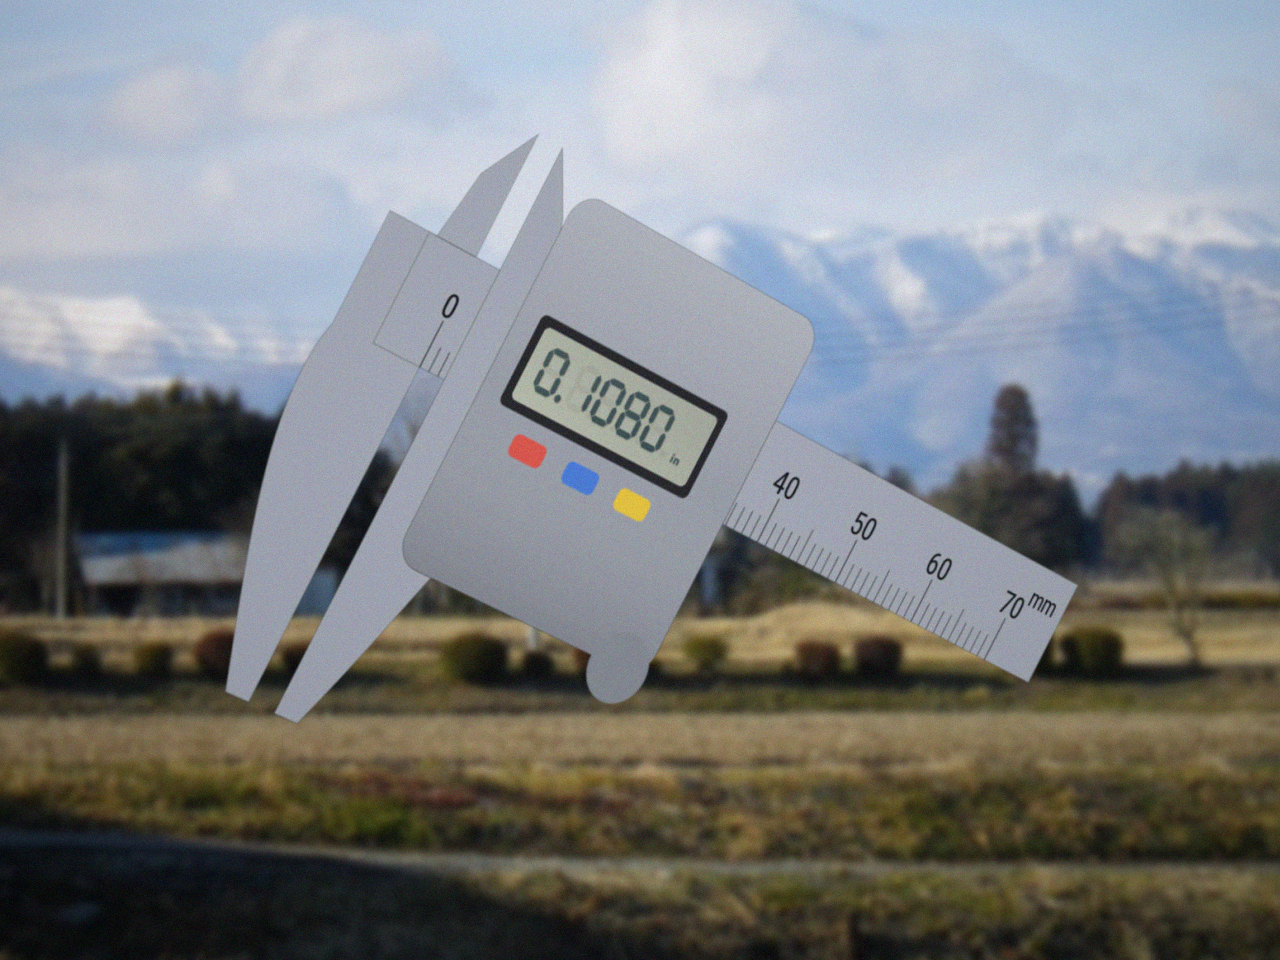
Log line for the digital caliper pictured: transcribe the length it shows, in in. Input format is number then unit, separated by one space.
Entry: 0.1080 in
